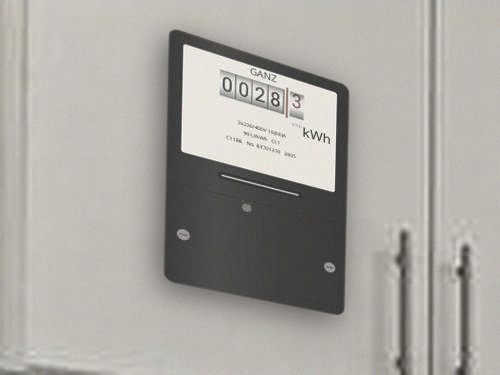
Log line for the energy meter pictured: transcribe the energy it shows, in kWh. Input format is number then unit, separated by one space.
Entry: 28.3 kWh
